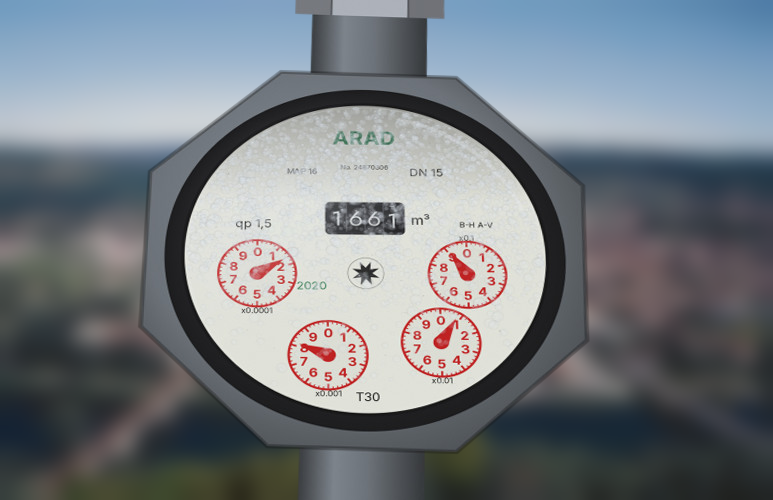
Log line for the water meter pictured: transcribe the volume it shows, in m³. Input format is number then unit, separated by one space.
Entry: 1660.9081 m³
